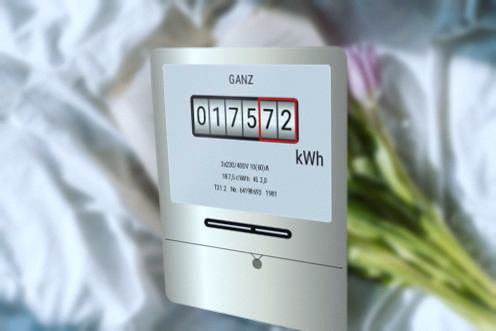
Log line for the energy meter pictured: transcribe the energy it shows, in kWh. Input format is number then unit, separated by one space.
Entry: 175.72 kWh
